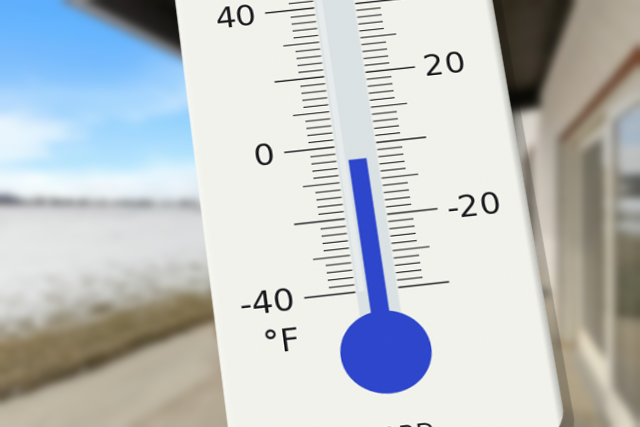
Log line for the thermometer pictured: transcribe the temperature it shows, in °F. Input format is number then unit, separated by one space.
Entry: -4 °F
